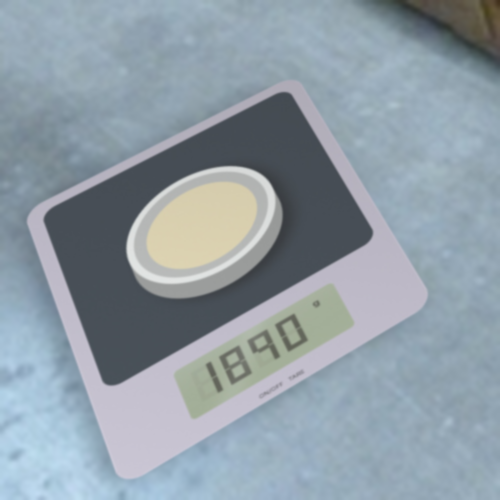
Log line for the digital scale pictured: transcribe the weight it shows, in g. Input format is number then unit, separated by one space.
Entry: 1890 g
